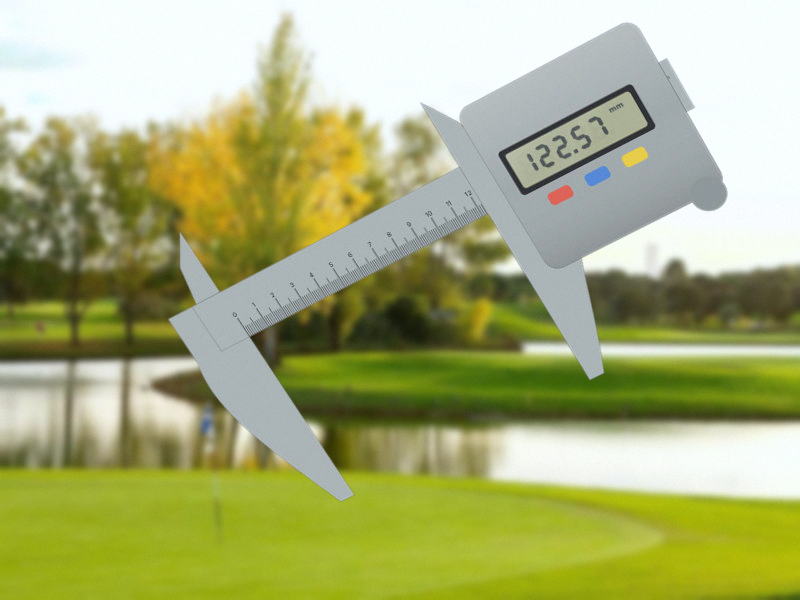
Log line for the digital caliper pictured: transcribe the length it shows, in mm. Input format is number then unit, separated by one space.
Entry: 122.57 mm
